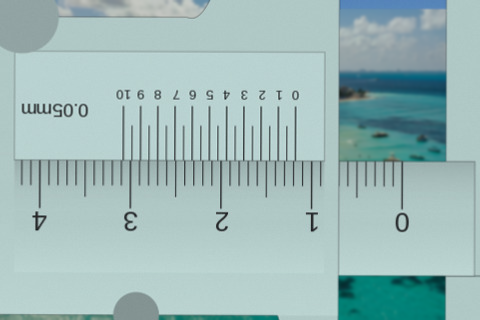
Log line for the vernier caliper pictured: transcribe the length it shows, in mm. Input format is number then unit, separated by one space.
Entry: 11.8 mm
